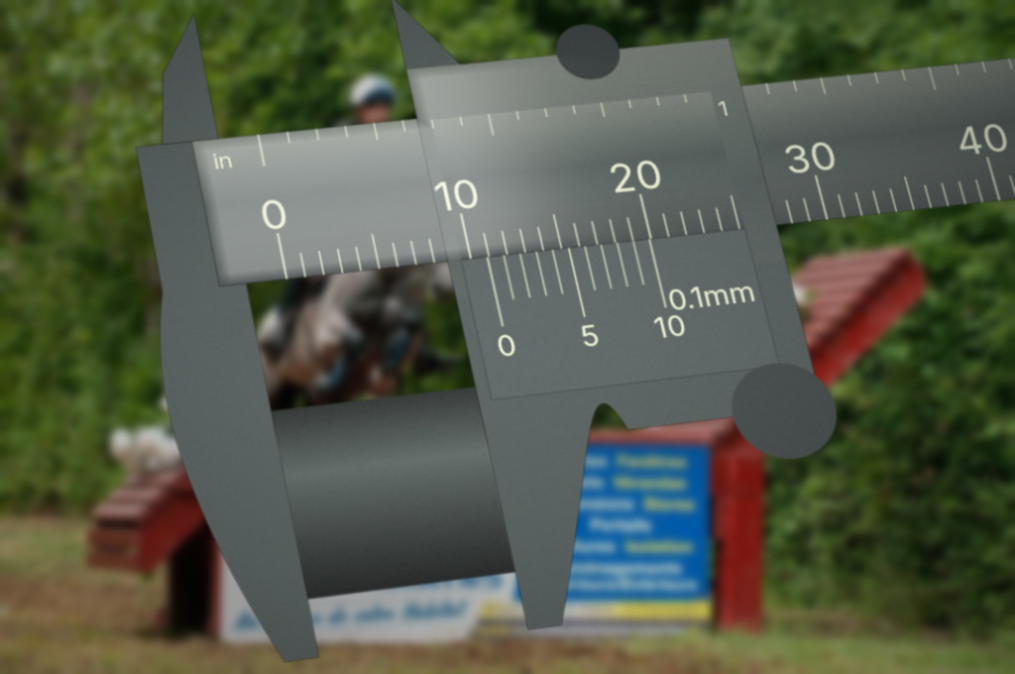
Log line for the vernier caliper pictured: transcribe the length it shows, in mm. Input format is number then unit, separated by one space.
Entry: 10.9 mm
